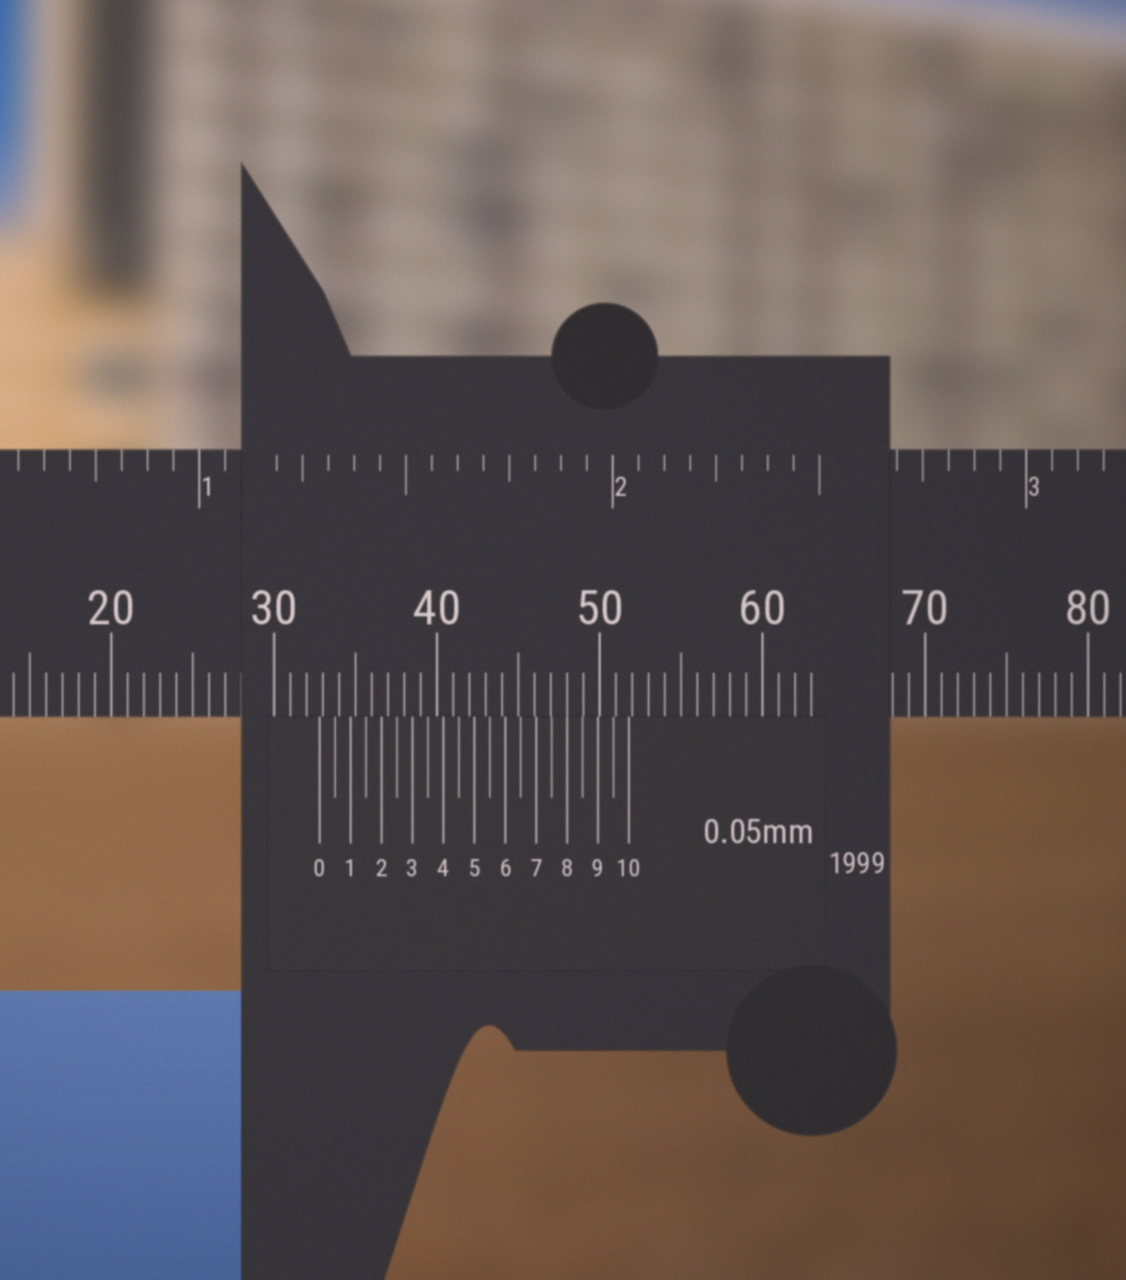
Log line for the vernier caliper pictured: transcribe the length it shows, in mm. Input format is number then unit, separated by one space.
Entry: 32.8 mm
